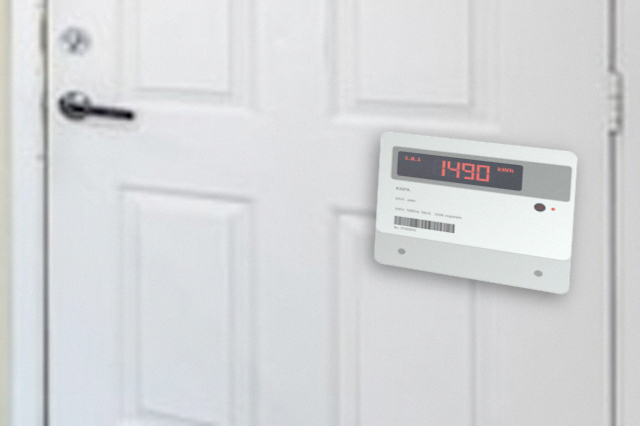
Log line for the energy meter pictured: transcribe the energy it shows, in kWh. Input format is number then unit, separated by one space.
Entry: 1490 kWh
